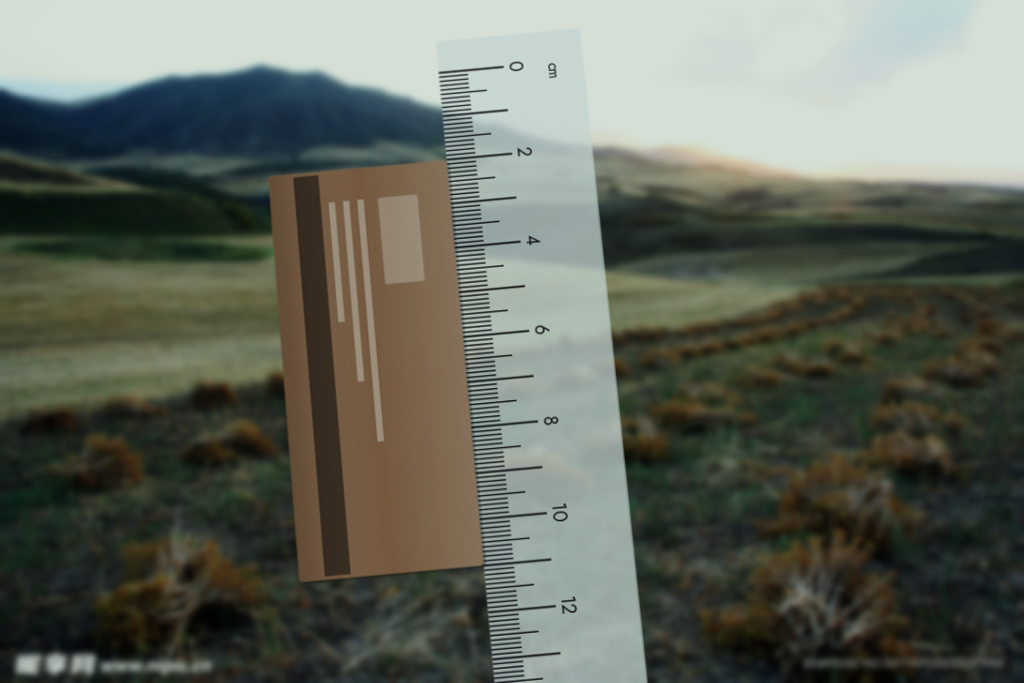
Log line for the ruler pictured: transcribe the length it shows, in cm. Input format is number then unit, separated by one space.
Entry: 9 cm
